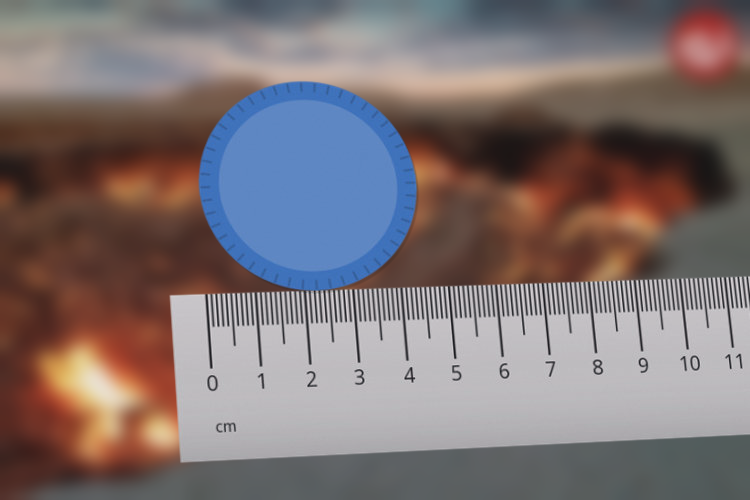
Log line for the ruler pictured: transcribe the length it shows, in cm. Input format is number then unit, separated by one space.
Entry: 4.5 cm
